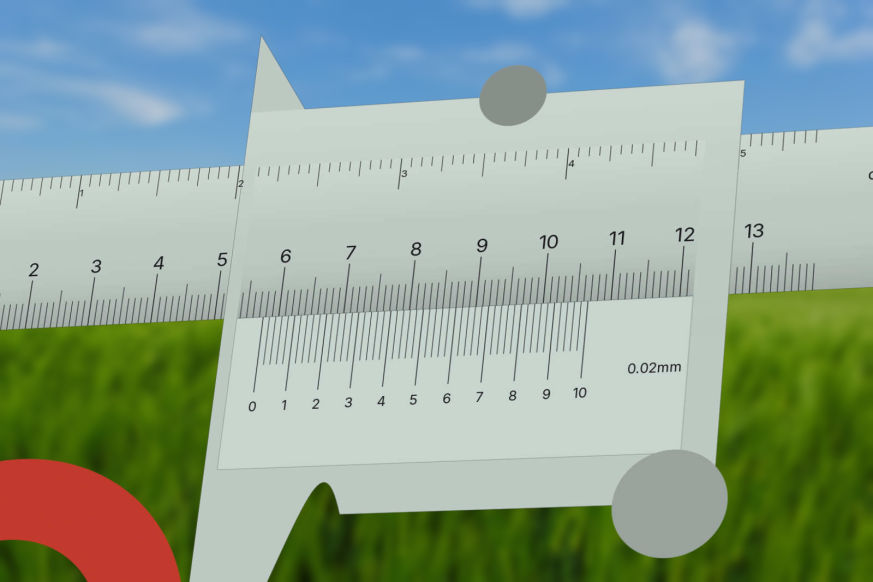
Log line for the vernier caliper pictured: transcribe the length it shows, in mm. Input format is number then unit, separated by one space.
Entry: 57.6 mm
